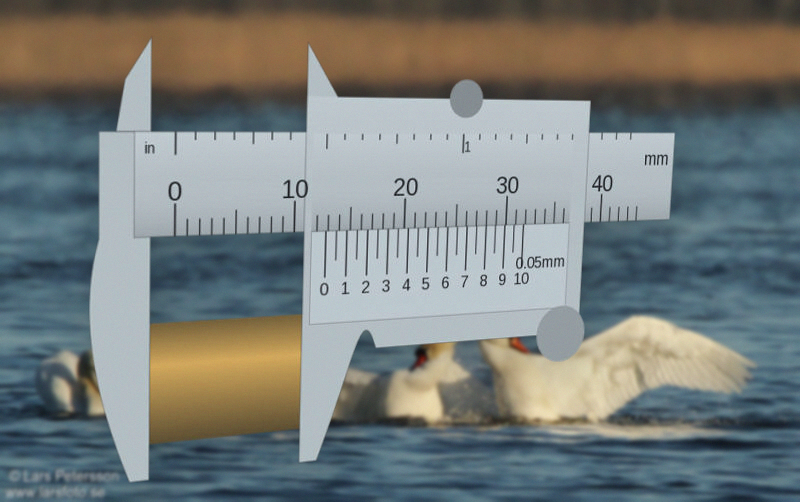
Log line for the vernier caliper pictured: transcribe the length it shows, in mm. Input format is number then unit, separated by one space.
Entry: 12.8 mm
